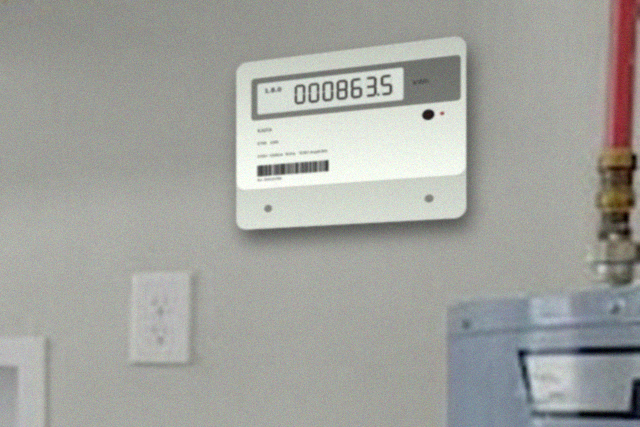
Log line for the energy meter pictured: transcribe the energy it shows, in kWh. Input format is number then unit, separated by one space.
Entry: 863.5 kWh
